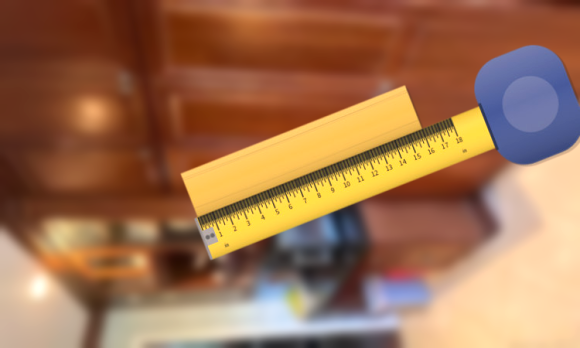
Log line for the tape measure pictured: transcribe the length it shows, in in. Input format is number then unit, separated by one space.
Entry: 16 in
